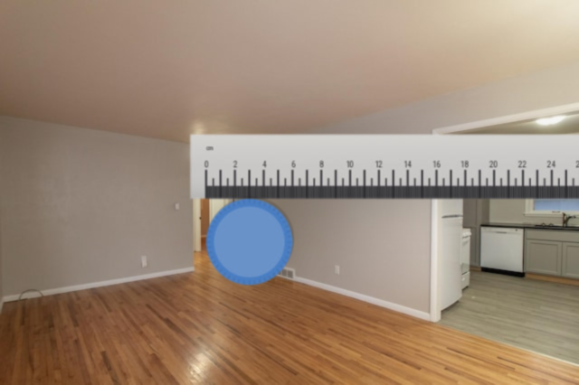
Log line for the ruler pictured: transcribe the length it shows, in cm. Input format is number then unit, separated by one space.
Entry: 6 cm
